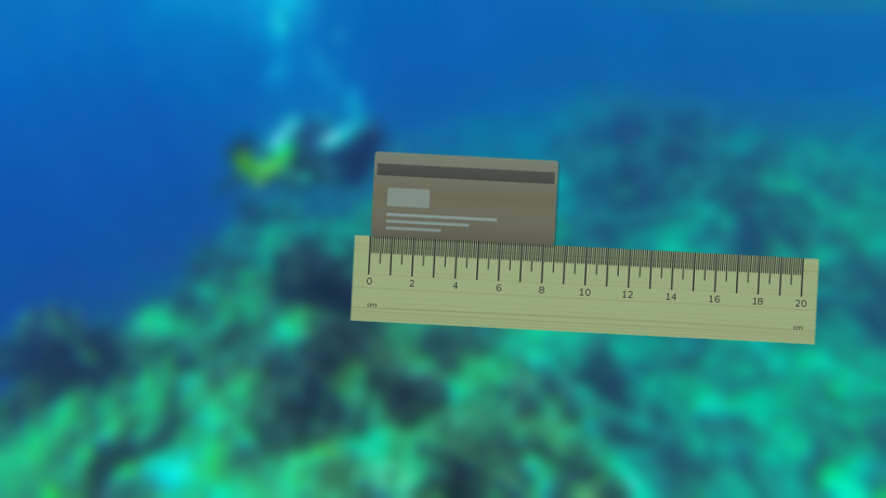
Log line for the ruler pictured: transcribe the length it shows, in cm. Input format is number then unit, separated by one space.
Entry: 8.5 cm
